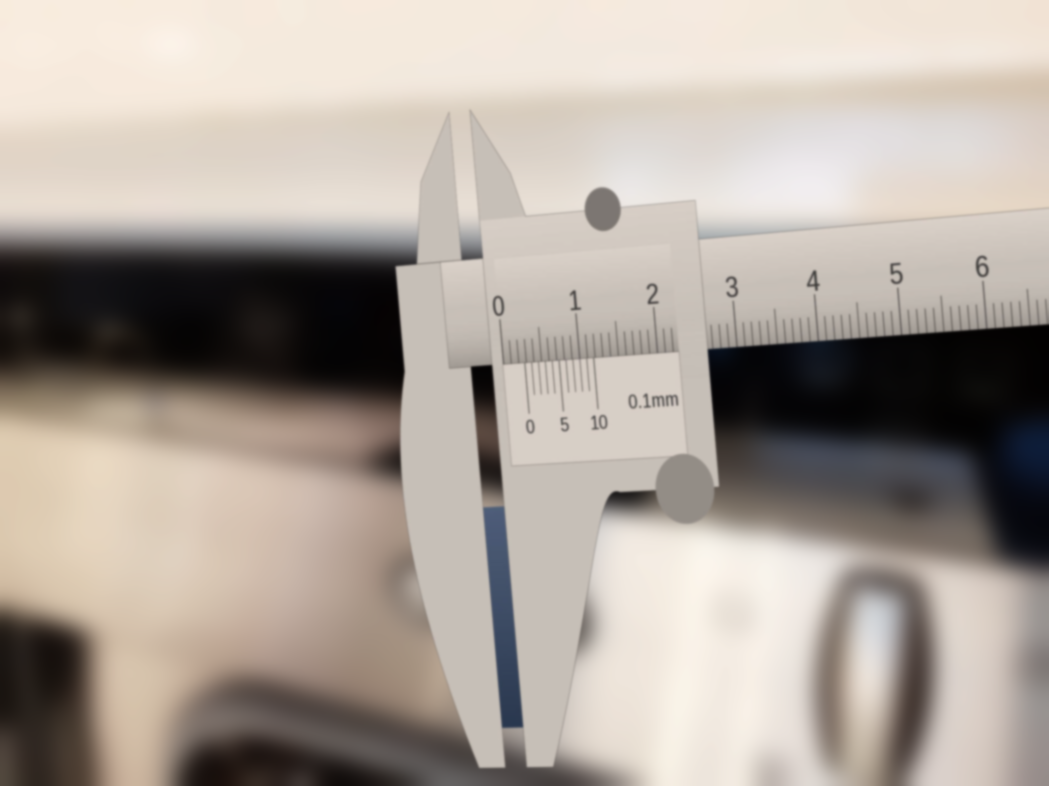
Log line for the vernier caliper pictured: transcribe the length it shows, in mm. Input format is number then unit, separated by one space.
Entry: 2.8 mm
